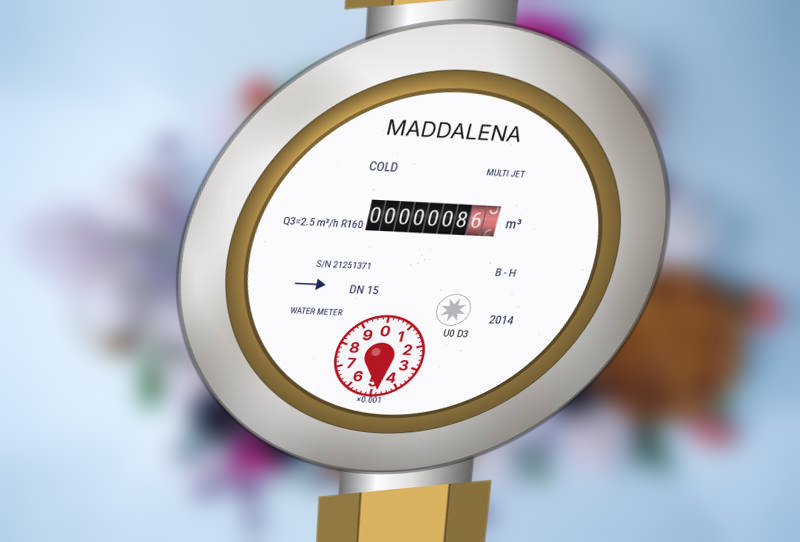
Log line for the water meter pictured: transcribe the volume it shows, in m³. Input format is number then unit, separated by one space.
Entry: 8.654 m³
